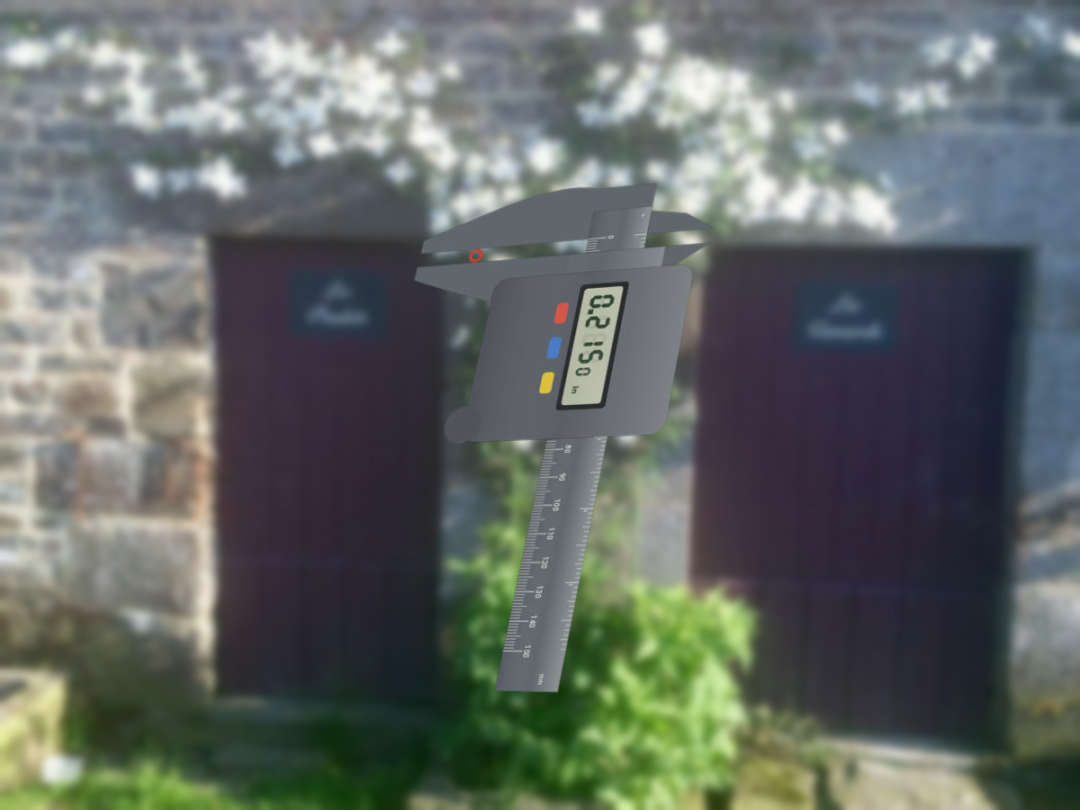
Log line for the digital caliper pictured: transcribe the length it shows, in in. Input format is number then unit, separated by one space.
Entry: 0.2150 in
